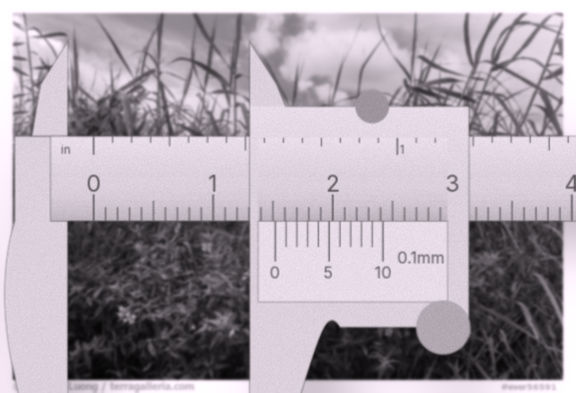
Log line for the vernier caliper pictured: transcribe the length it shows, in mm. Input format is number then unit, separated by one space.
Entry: 15.2 mm
